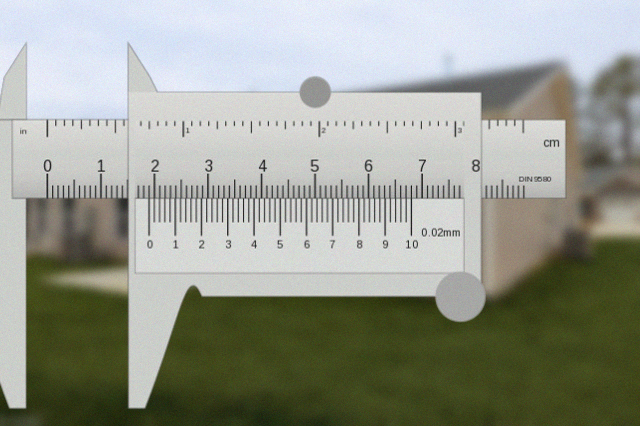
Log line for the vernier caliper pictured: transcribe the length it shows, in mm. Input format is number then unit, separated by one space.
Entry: 19.0 mm
